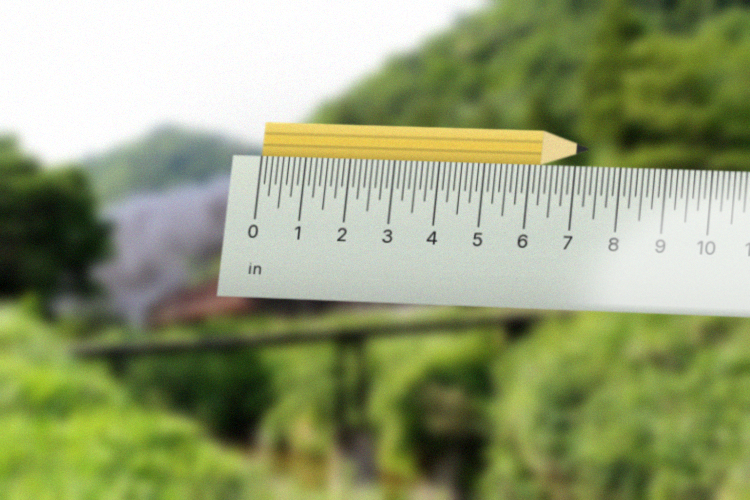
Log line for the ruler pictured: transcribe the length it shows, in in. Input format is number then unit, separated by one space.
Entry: 7.25 in
